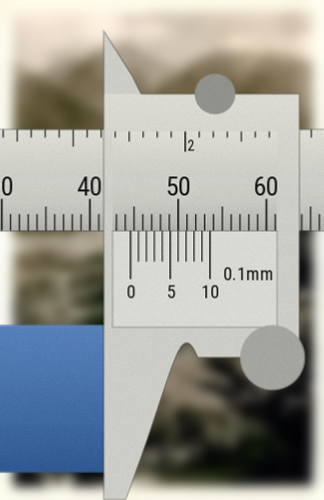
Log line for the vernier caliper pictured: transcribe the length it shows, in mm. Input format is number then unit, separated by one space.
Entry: 44.6 mm
